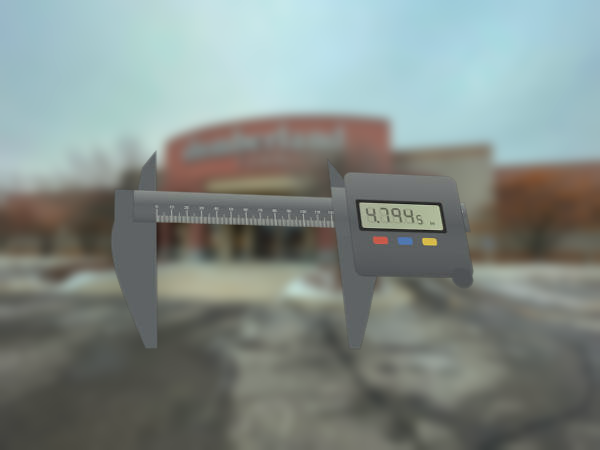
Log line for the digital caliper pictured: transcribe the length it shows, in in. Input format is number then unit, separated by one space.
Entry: 4.7945 in
